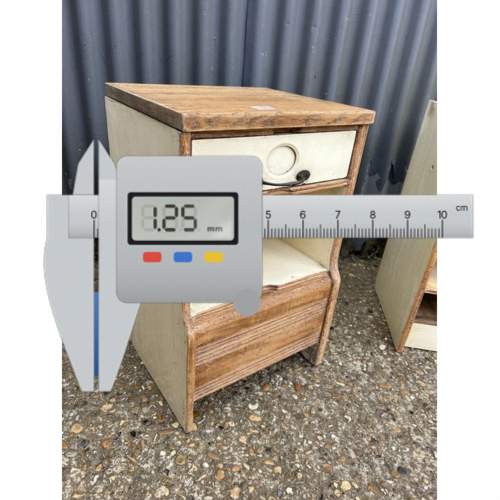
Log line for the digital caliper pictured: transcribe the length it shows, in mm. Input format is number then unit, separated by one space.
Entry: 1.25 mm
